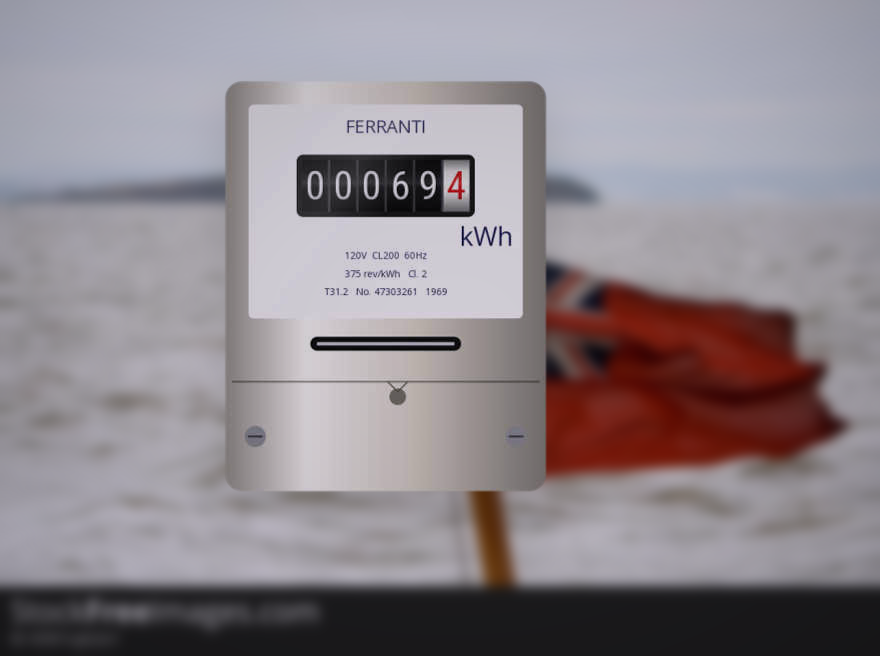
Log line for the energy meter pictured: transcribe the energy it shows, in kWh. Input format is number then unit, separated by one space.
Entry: 69.4 kWh
